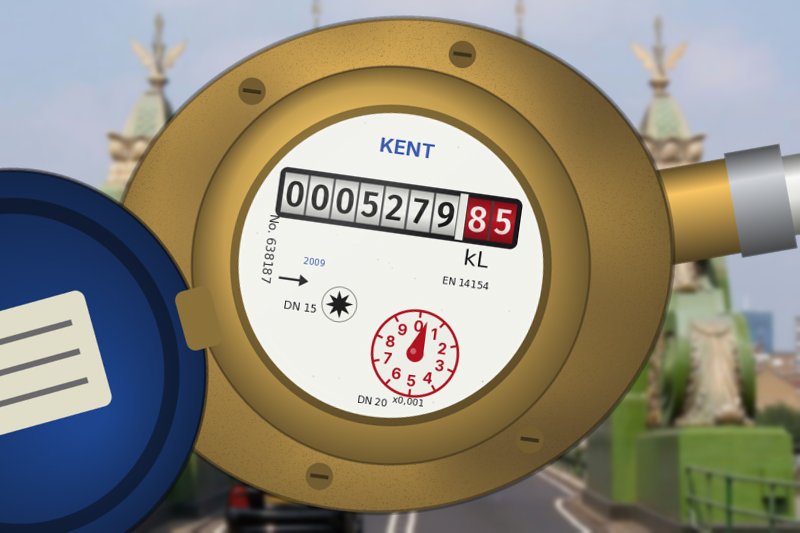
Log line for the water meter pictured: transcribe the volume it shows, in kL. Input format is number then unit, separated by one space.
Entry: 5279.850 kL
